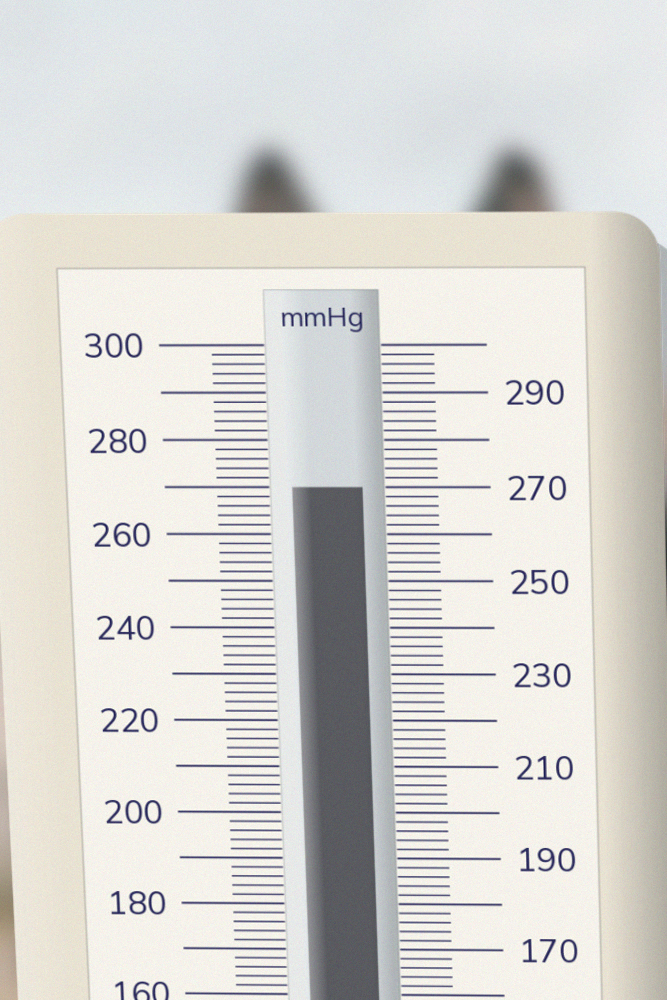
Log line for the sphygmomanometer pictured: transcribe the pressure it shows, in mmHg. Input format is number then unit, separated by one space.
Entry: 270 mmHg
